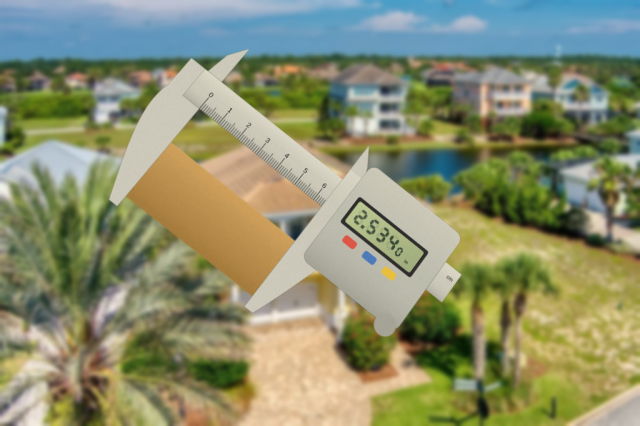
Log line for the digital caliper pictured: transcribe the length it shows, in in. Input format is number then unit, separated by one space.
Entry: 2.5340 in
